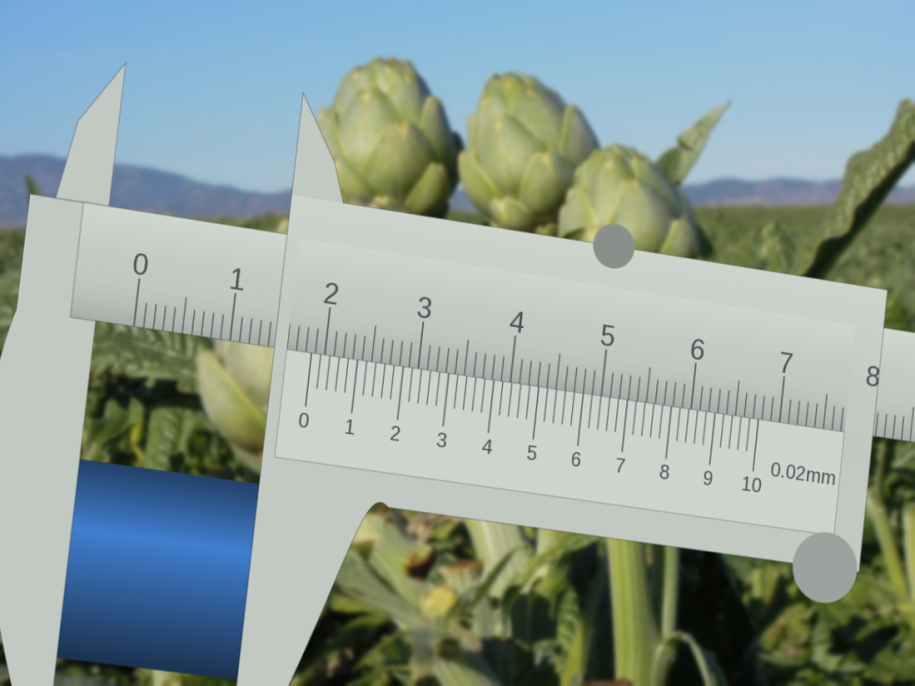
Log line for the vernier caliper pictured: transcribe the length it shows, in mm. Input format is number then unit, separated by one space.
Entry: 18.6 mm
